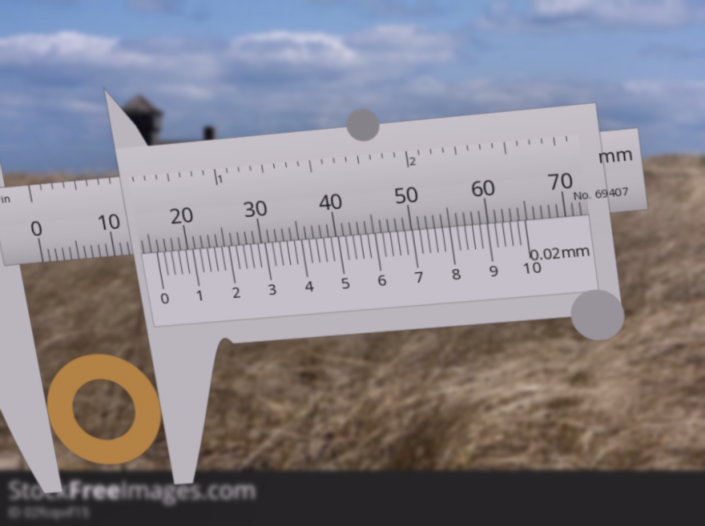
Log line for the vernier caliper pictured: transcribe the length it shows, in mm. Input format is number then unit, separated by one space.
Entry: 15.8 mm
